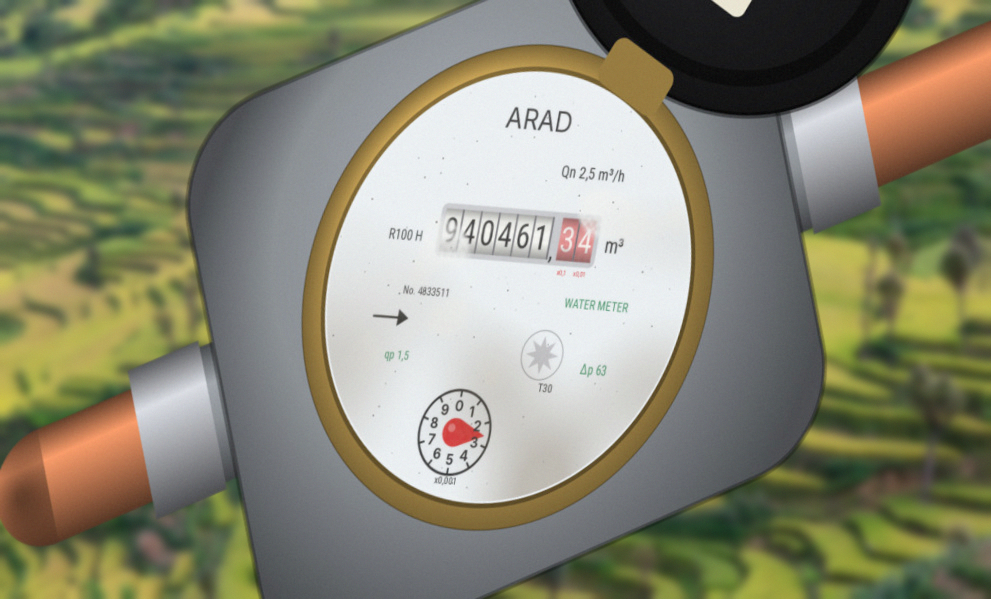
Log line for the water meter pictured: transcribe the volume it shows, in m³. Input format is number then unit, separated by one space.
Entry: 940461.342 m³
